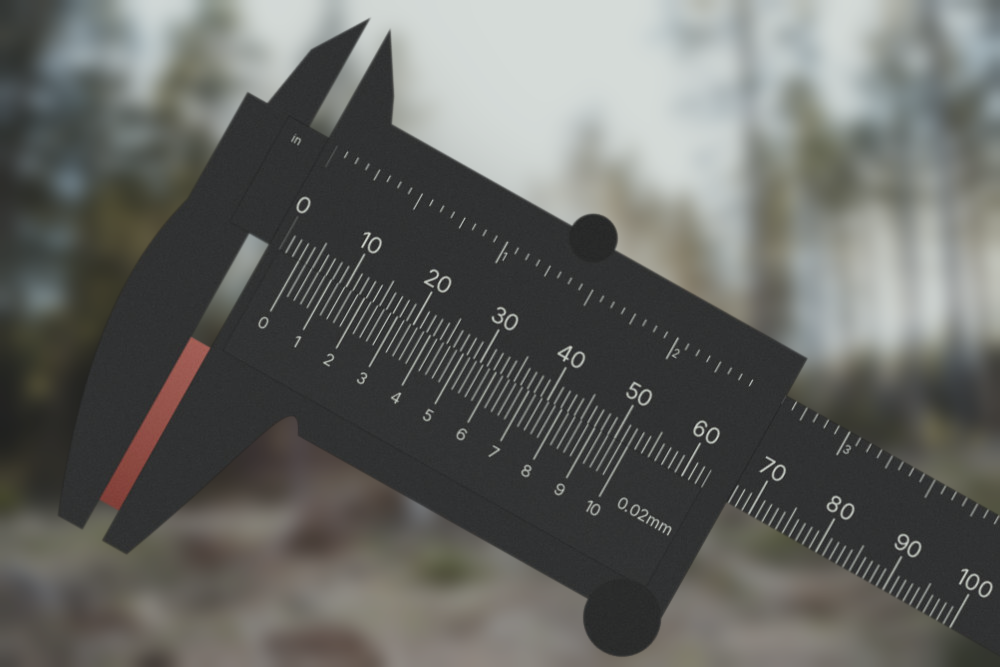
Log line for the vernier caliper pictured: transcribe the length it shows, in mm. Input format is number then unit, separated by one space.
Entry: 3.0 mm
